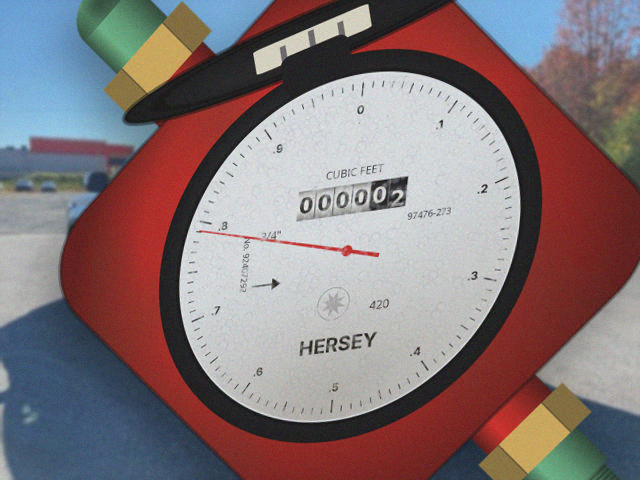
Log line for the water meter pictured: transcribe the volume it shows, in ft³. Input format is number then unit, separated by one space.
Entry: 1.79 ft³
